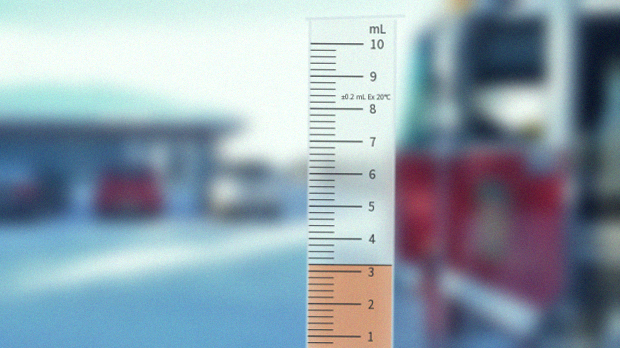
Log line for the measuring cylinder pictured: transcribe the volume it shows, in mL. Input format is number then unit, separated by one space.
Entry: 3.2 mL
